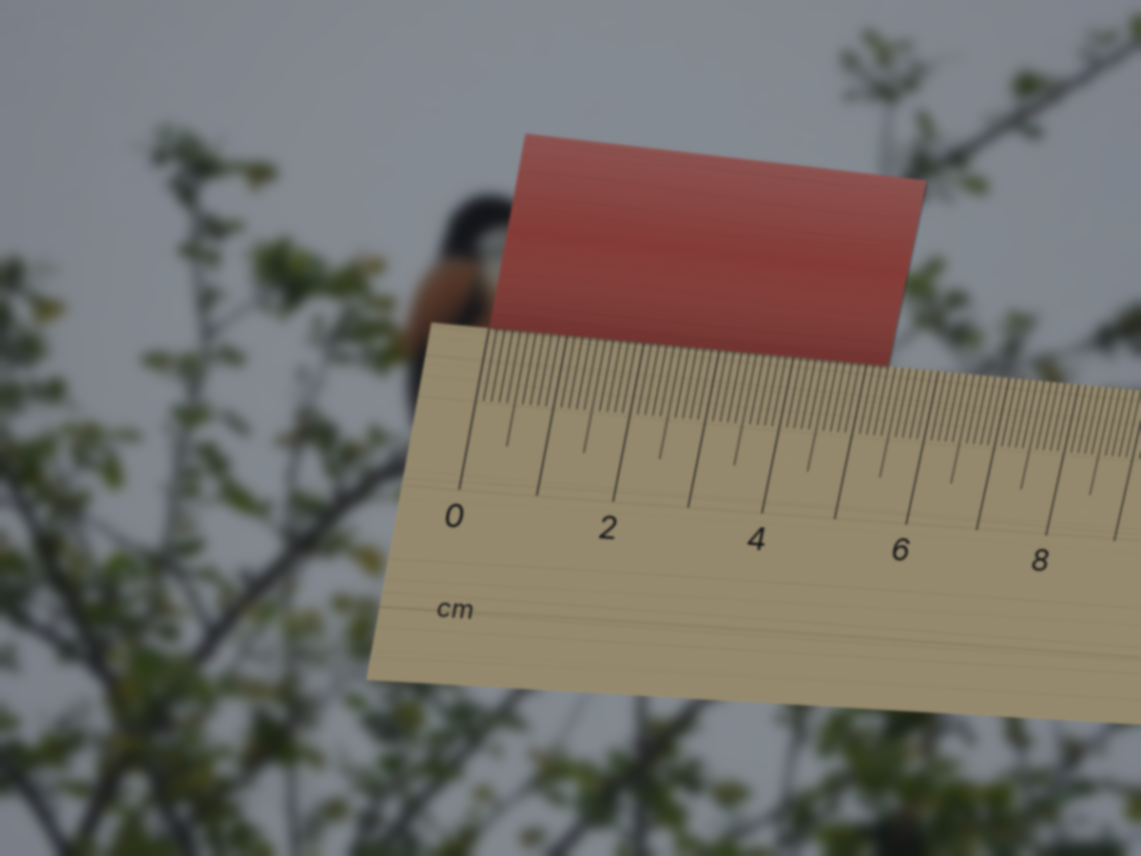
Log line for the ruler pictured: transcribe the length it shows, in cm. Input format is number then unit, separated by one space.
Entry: 5.3 cm
